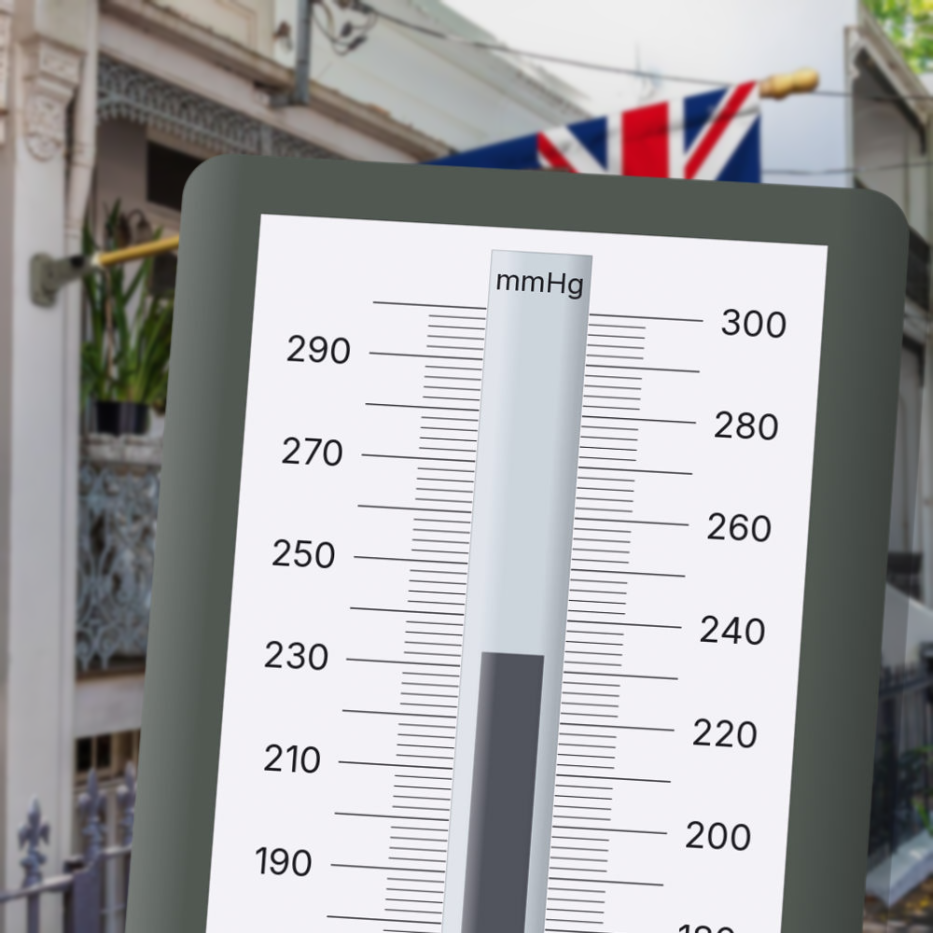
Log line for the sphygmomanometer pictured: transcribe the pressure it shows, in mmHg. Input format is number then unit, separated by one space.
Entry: 233 mmHg
